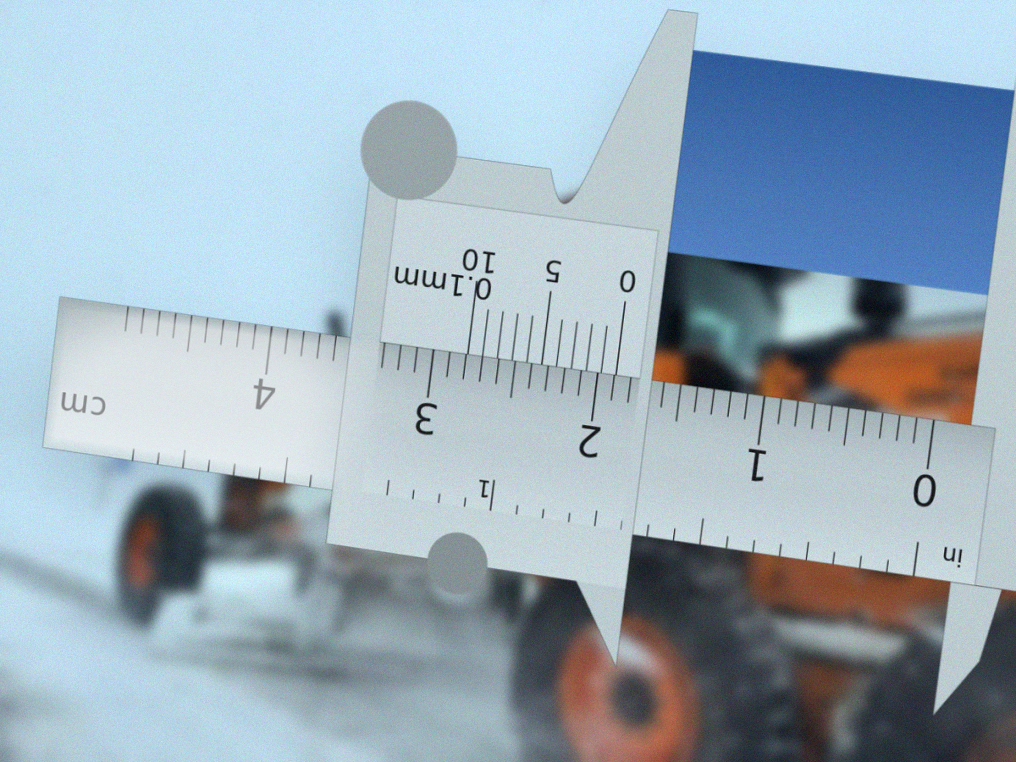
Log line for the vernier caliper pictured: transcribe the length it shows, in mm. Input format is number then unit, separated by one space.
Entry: 18.9 mm
